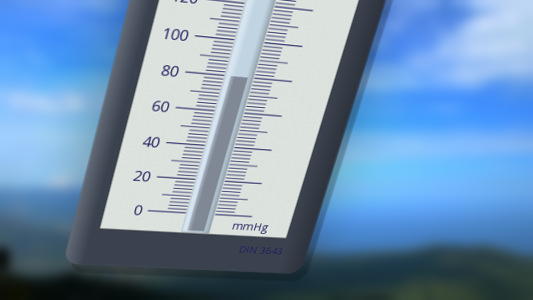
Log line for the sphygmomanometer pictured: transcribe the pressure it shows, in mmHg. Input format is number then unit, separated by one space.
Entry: 80 mmHg
